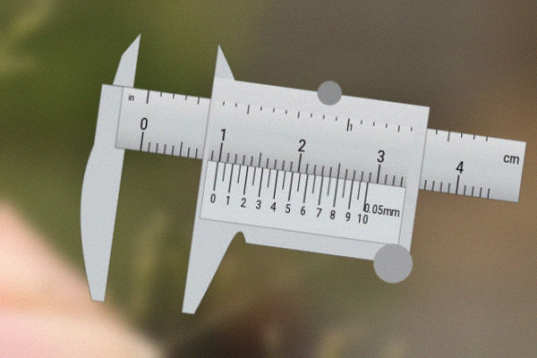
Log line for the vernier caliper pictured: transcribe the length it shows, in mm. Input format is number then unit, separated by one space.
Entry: 9.8 mm
